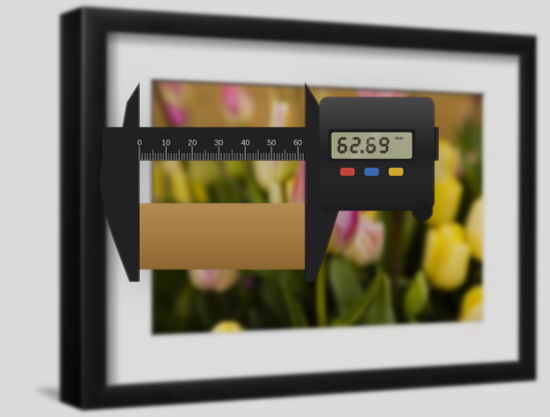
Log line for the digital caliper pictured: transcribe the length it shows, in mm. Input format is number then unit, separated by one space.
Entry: 62.69 mm
